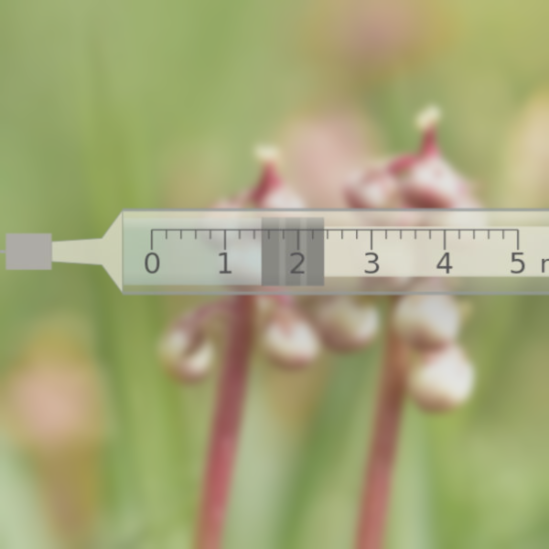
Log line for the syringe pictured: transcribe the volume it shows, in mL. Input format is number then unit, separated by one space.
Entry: 1.5 mL
